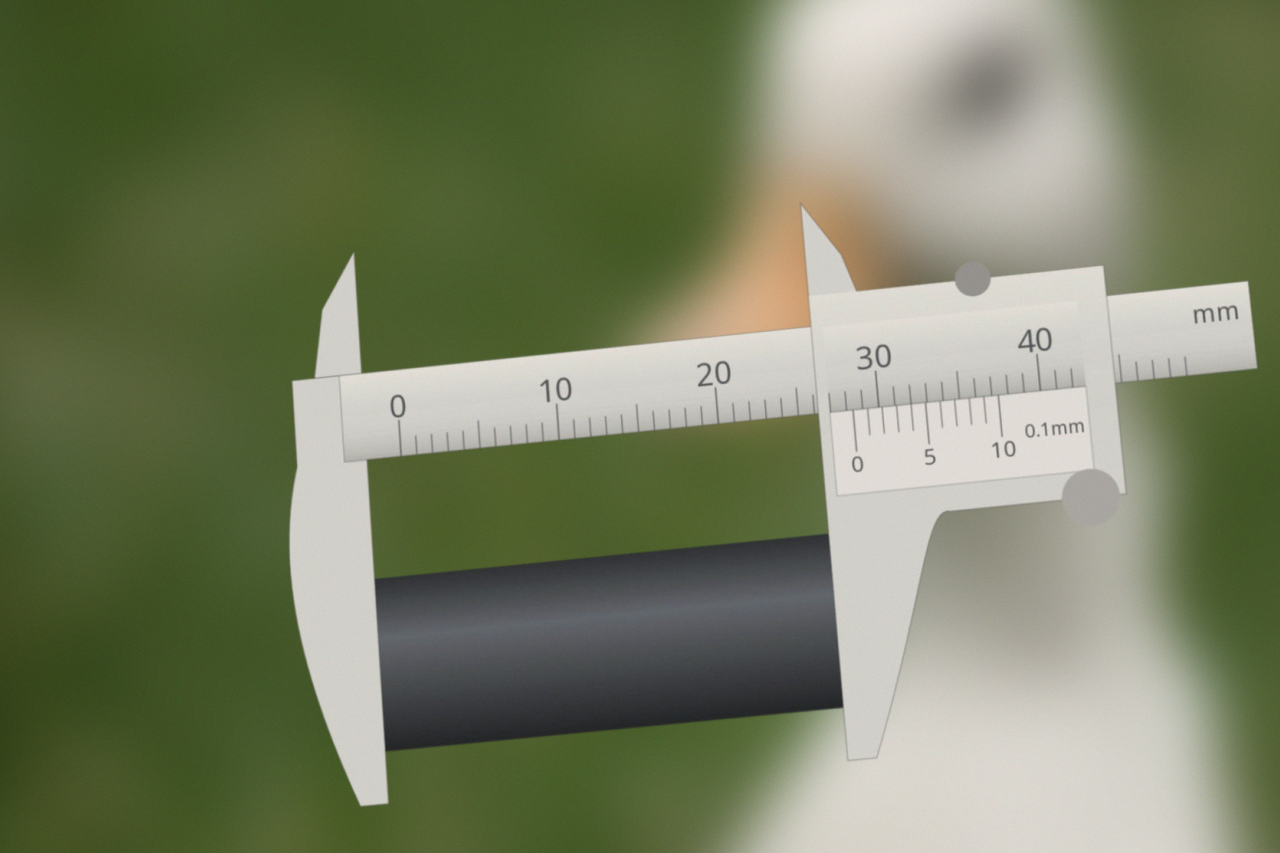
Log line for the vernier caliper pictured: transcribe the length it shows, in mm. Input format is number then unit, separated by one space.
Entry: 28.4 mm
